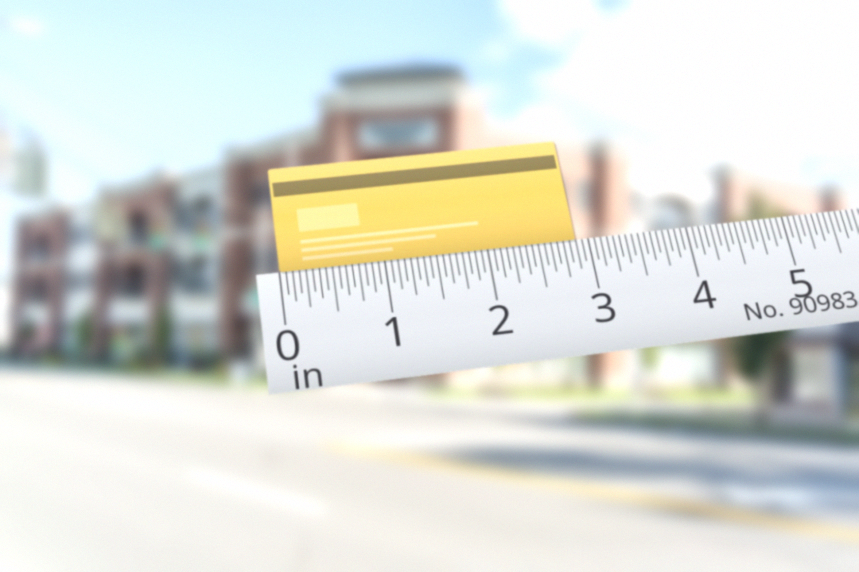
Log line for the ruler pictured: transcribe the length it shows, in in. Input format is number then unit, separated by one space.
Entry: 2.875 in
